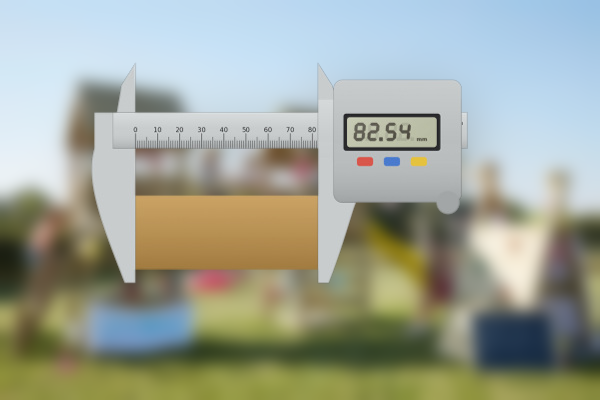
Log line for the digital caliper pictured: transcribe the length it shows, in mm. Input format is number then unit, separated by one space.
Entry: 82.54 mm
